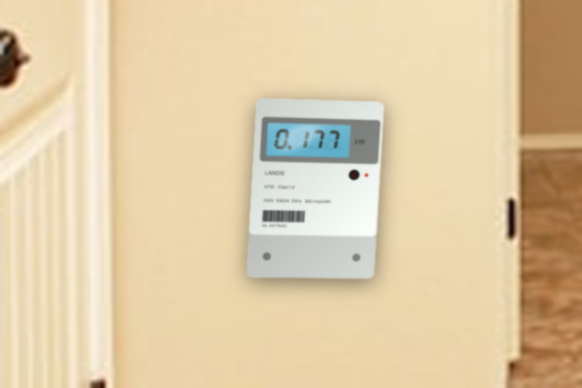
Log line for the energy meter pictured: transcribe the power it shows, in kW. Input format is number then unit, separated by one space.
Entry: 0.177 kW
